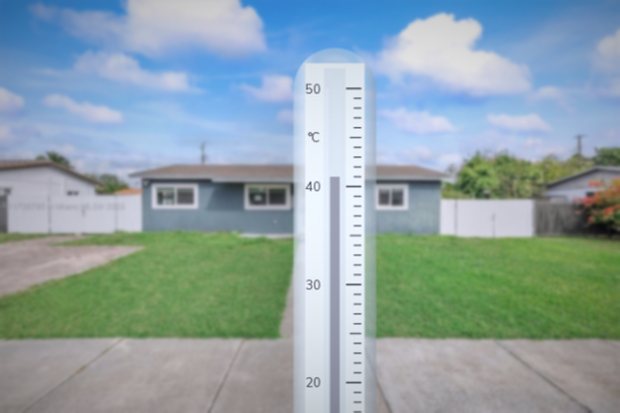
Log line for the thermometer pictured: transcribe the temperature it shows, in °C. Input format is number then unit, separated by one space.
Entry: 41 °C
